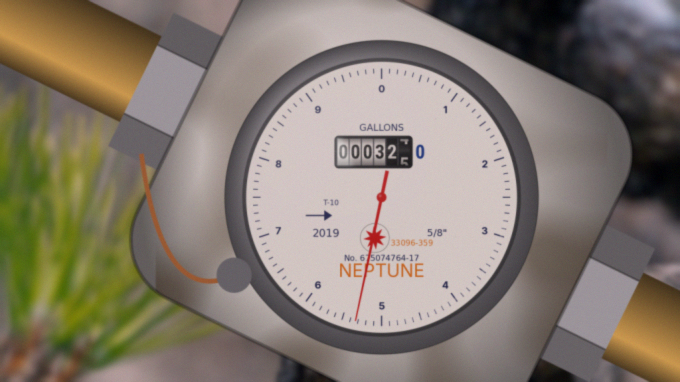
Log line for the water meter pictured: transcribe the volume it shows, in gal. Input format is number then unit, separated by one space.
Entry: 3245.3 gal
